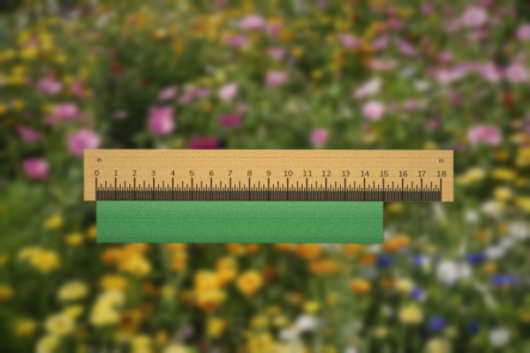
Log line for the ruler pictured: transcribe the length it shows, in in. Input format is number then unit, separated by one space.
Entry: 15 in
